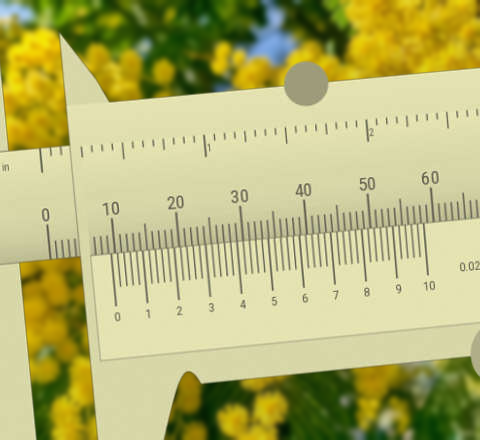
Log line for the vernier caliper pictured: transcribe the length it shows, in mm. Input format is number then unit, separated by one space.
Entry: 9.4 mm
